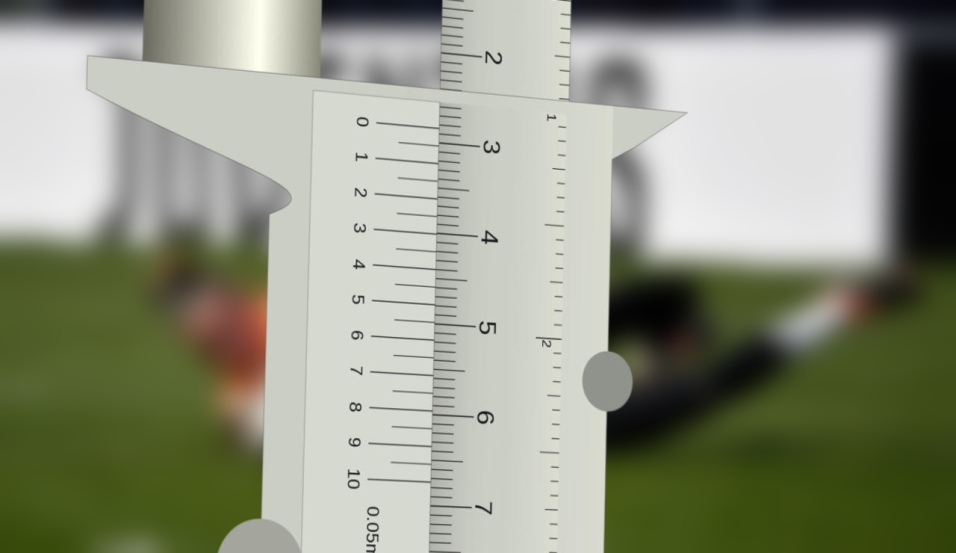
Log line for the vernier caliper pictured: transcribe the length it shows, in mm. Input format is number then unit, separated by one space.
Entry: 28.4 mm
